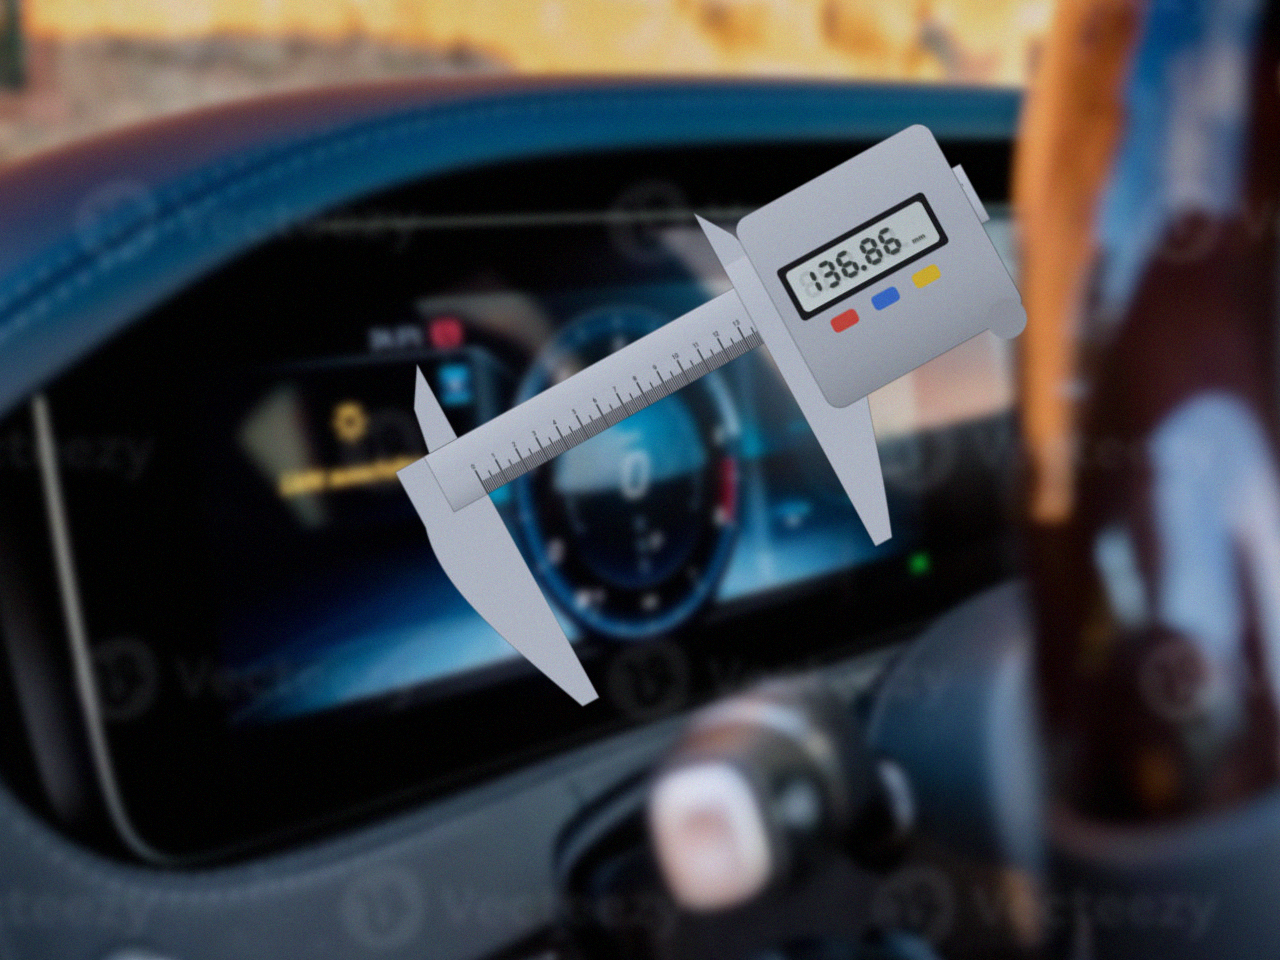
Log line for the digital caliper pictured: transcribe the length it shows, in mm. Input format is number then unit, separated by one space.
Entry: 136.86 mm
